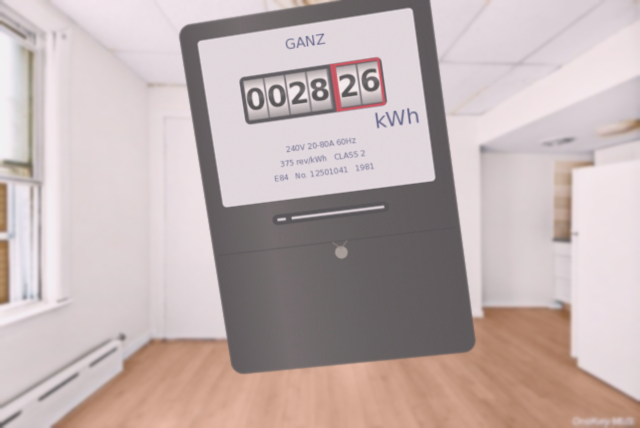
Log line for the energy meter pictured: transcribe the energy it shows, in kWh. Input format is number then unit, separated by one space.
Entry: 28.26 kWh
